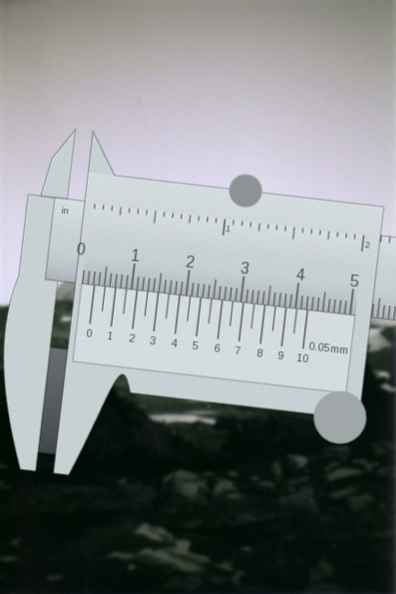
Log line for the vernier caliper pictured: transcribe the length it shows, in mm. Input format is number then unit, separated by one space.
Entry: 3.2 mm
